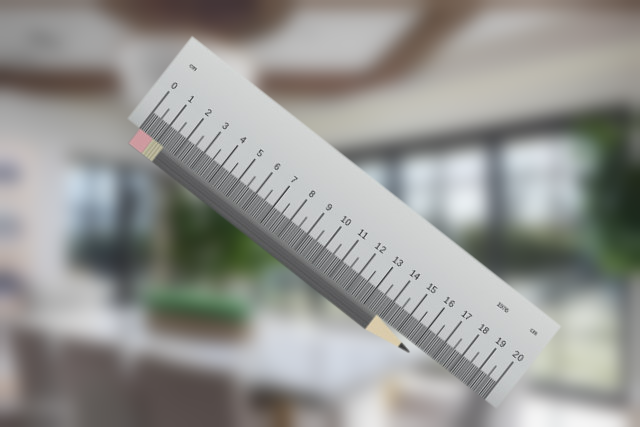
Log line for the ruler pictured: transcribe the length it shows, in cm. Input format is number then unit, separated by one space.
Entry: 16 cm
